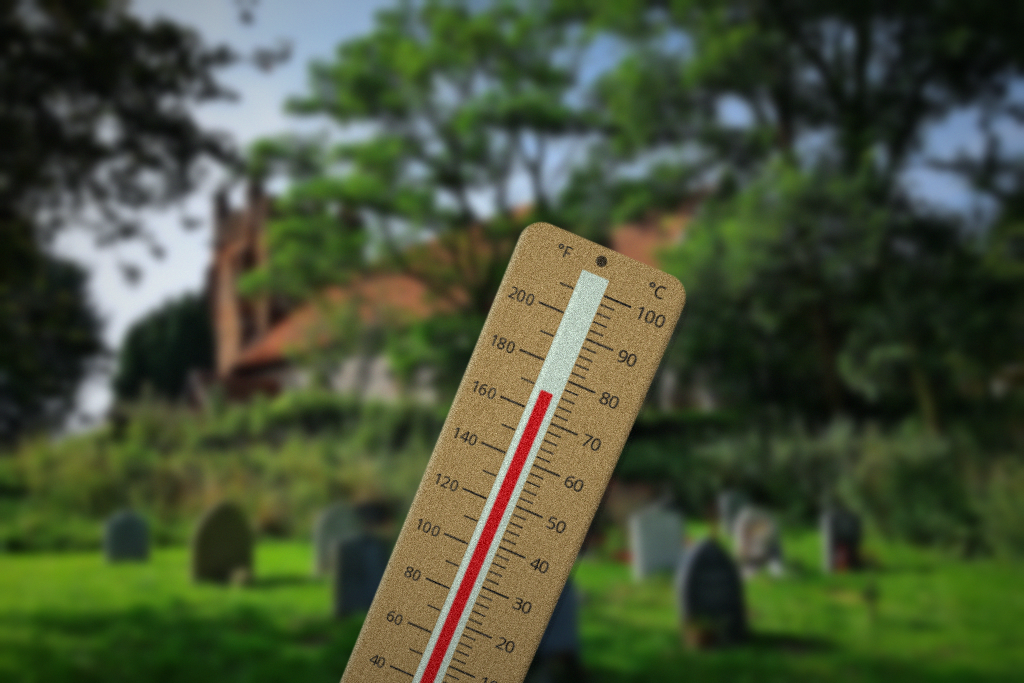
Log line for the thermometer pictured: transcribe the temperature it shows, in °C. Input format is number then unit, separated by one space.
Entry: 76 °C
